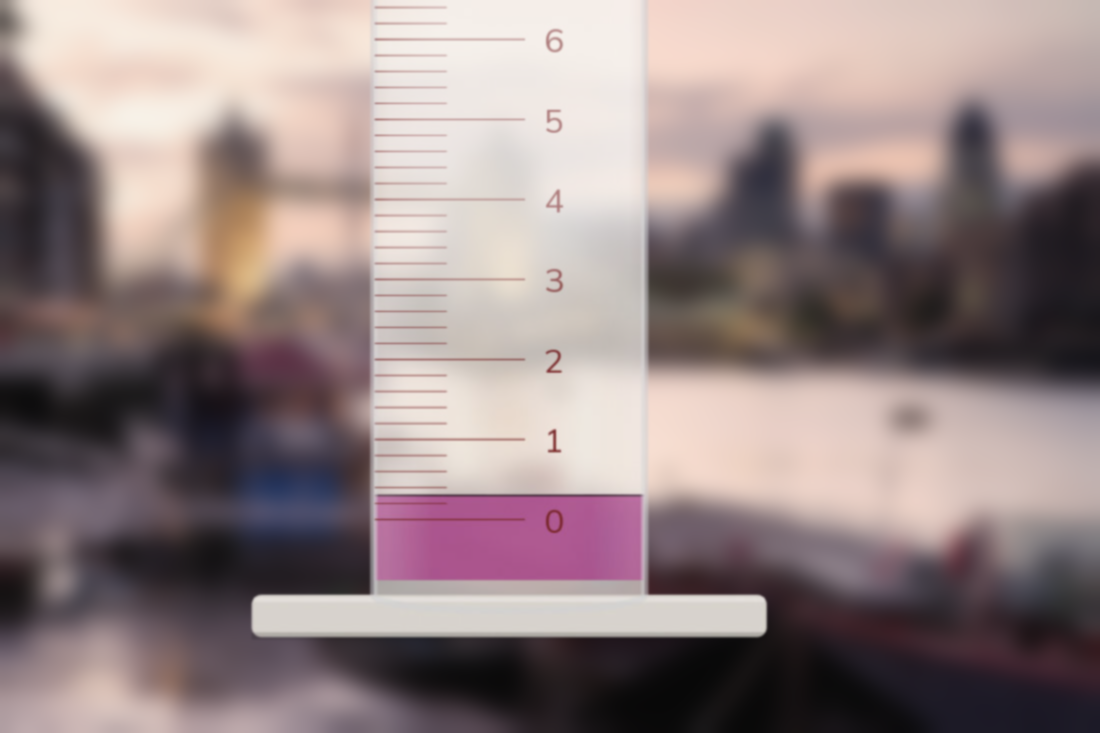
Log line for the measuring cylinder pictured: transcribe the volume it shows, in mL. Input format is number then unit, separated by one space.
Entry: 0.3 mL
